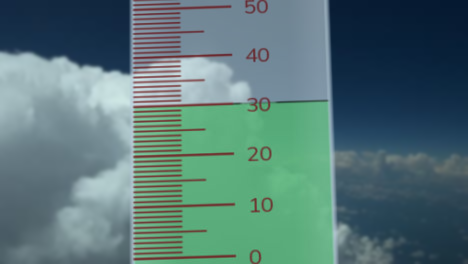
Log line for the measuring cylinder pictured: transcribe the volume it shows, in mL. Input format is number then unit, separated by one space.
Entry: 30 mL
